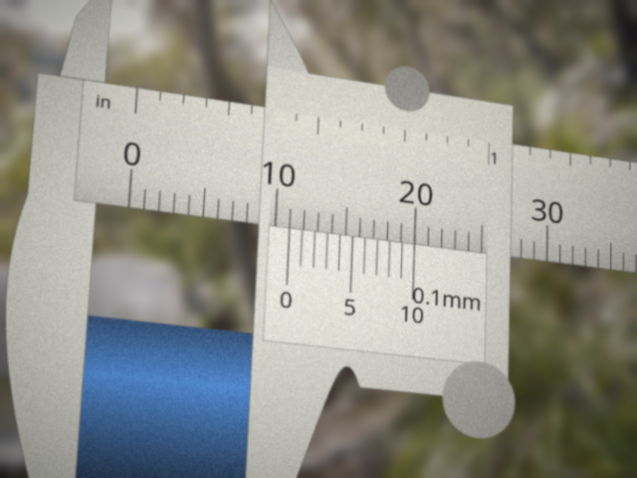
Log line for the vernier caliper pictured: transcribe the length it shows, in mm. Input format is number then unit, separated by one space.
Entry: 11.0 mm
